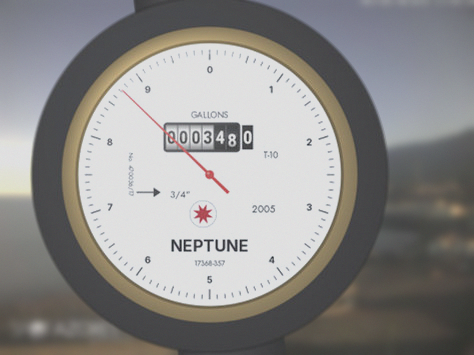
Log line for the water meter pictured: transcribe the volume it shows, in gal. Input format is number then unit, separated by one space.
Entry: 3478.7 gal
